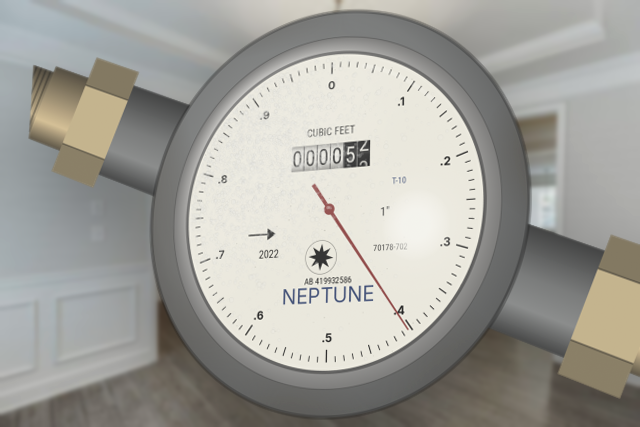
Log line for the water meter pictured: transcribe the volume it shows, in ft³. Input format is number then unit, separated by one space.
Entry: 52.40 ft³
